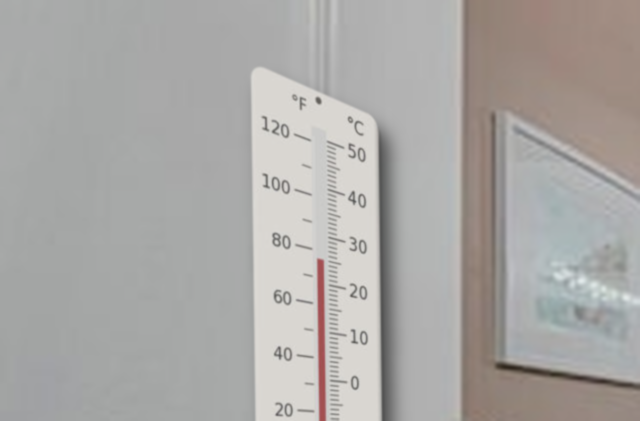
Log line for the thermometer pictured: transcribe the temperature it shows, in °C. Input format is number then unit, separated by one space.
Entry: 25 °C
